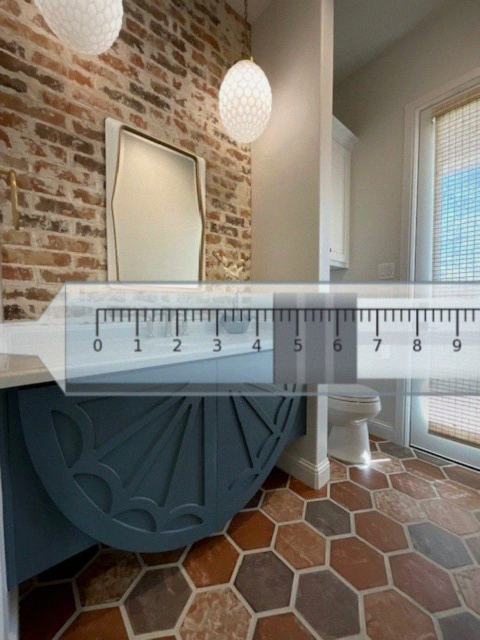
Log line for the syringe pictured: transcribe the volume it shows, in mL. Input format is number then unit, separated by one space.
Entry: 4.4 mL
